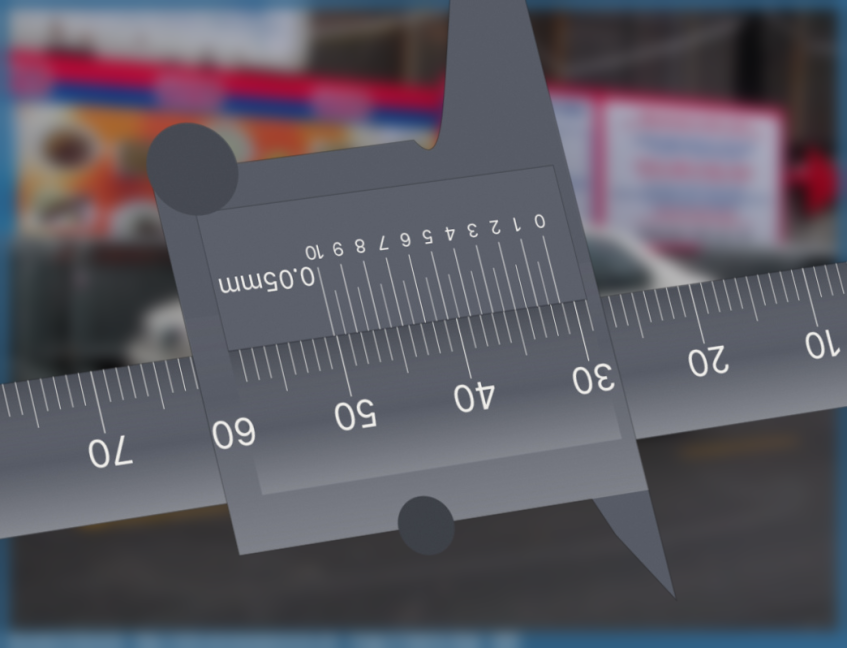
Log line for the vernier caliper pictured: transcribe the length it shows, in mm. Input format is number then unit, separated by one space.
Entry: 31.2 mm
